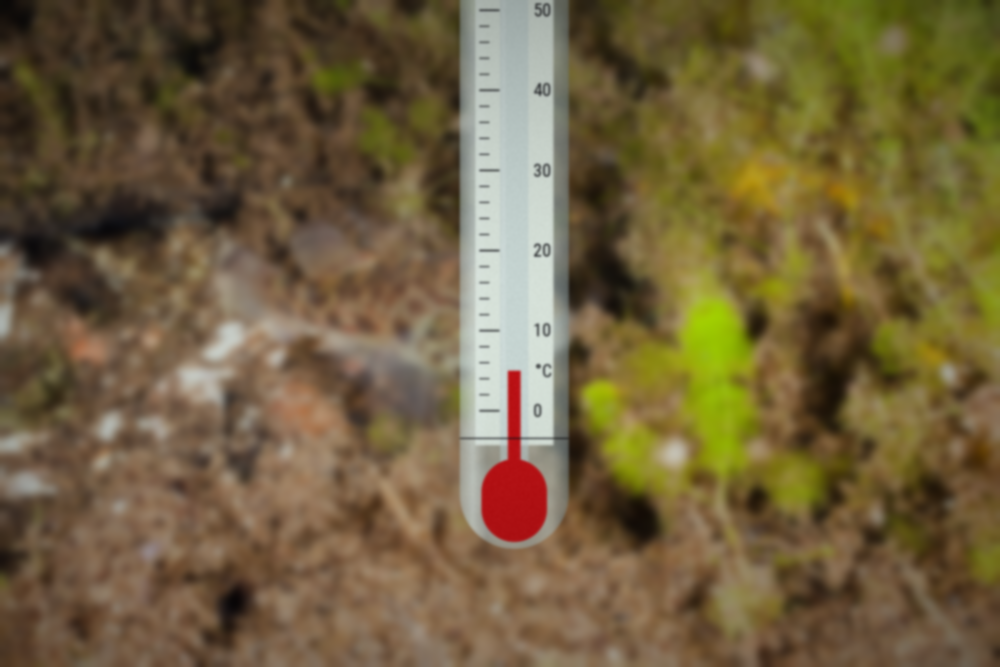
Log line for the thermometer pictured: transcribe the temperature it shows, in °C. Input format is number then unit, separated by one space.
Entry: 5 °C
